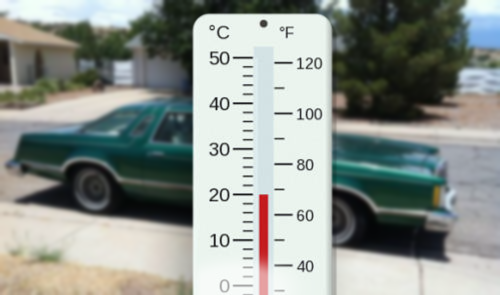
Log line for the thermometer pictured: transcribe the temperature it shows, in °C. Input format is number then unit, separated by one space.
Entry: 20 °C
